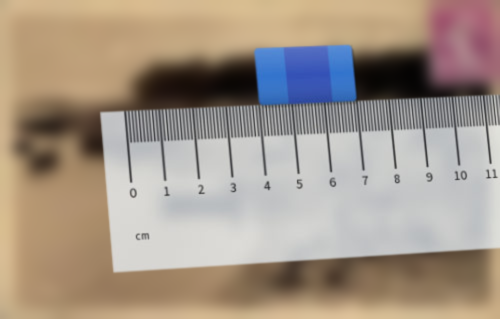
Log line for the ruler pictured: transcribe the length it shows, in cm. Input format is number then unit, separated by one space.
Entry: 3 cm
